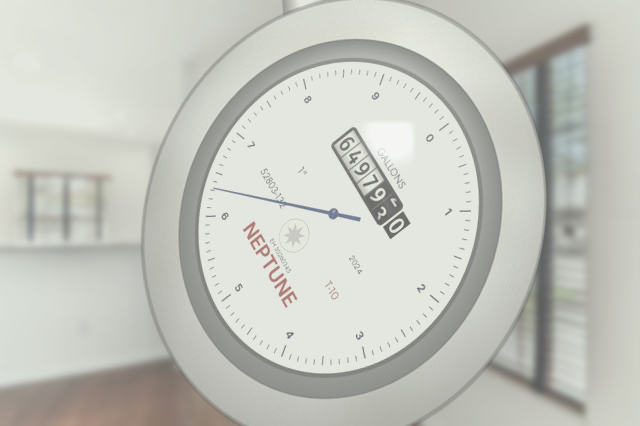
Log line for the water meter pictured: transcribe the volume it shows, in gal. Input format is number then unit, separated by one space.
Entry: 6497926.3 gal
